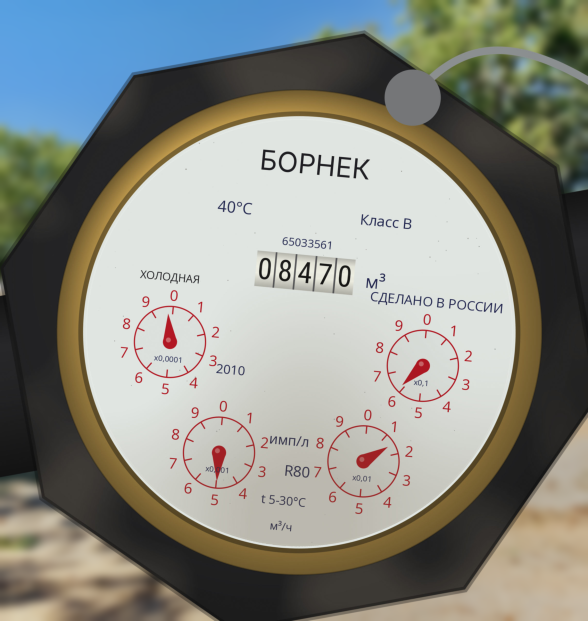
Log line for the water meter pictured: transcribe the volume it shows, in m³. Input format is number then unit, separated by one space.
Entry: 8470.6149 m³
